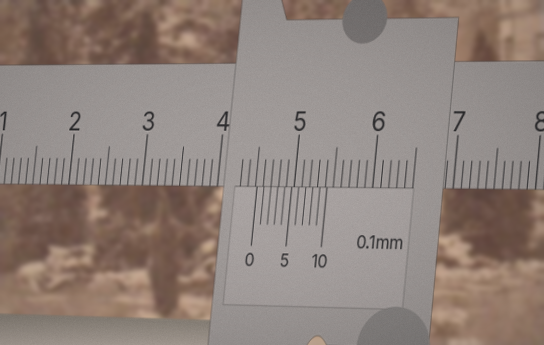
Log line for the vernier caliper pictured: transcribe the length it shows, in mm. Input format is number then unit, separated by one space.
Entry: 45.2 mm
